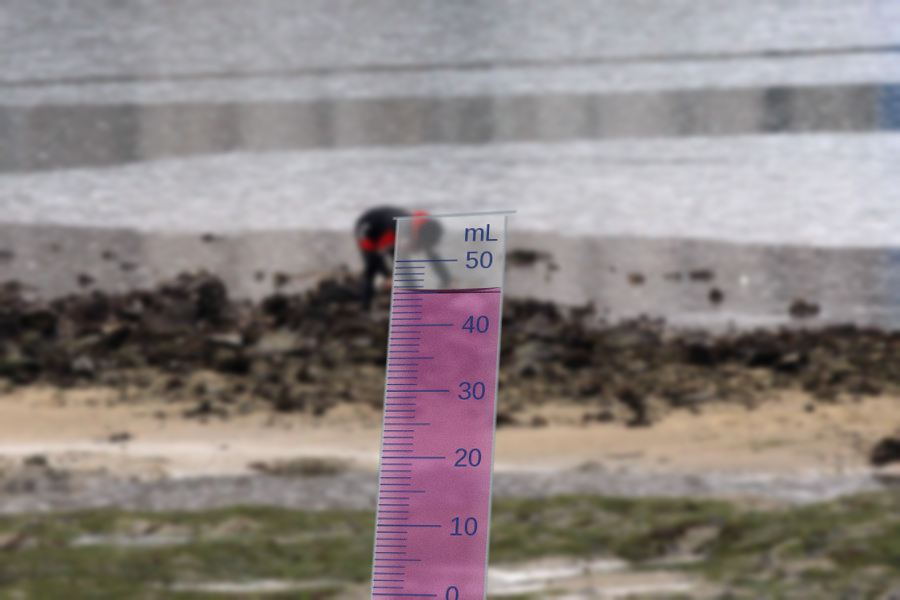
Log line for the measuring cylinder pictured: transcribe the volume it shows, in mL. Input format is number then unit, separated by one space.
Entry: 45 mL
